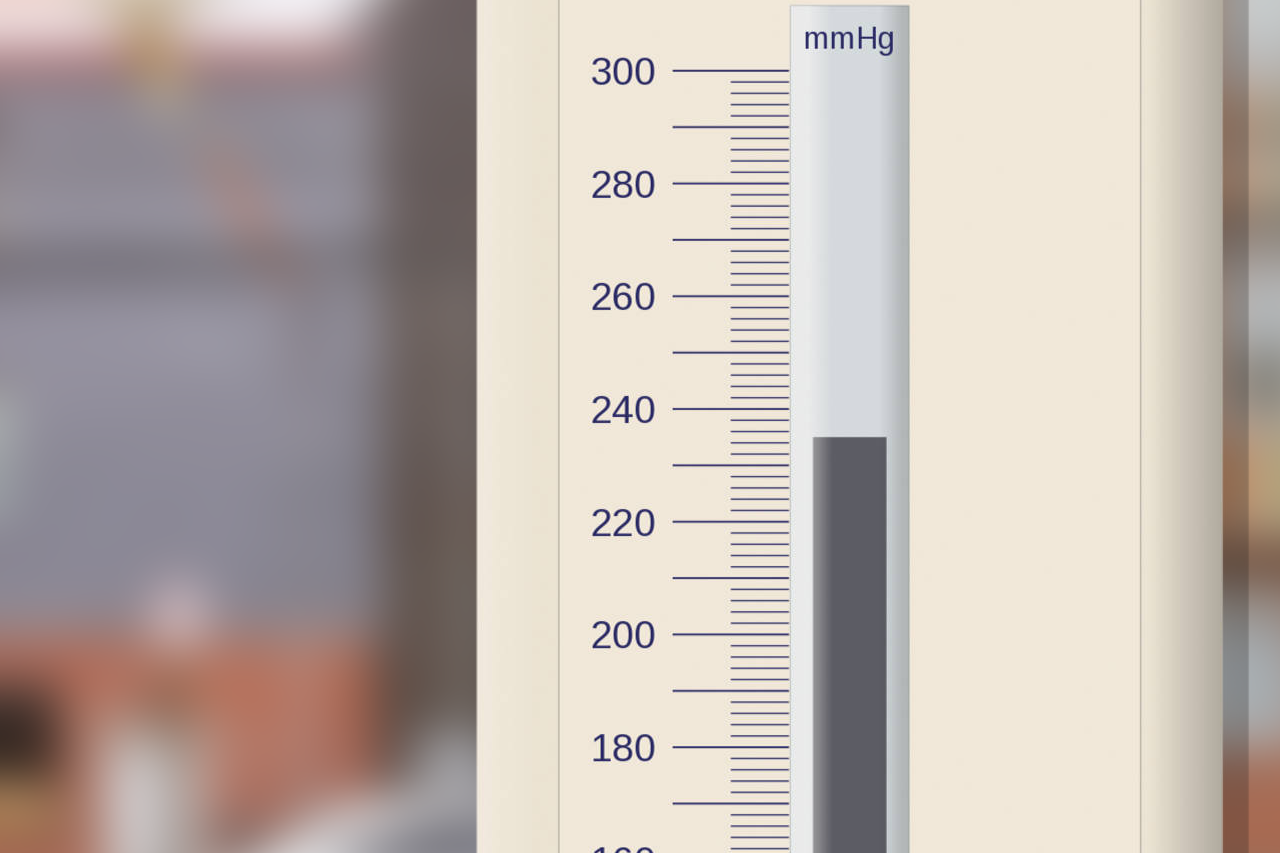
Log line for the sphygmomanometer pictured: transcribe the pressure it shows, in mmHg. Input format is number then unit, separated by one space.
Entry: 235 mmHg
